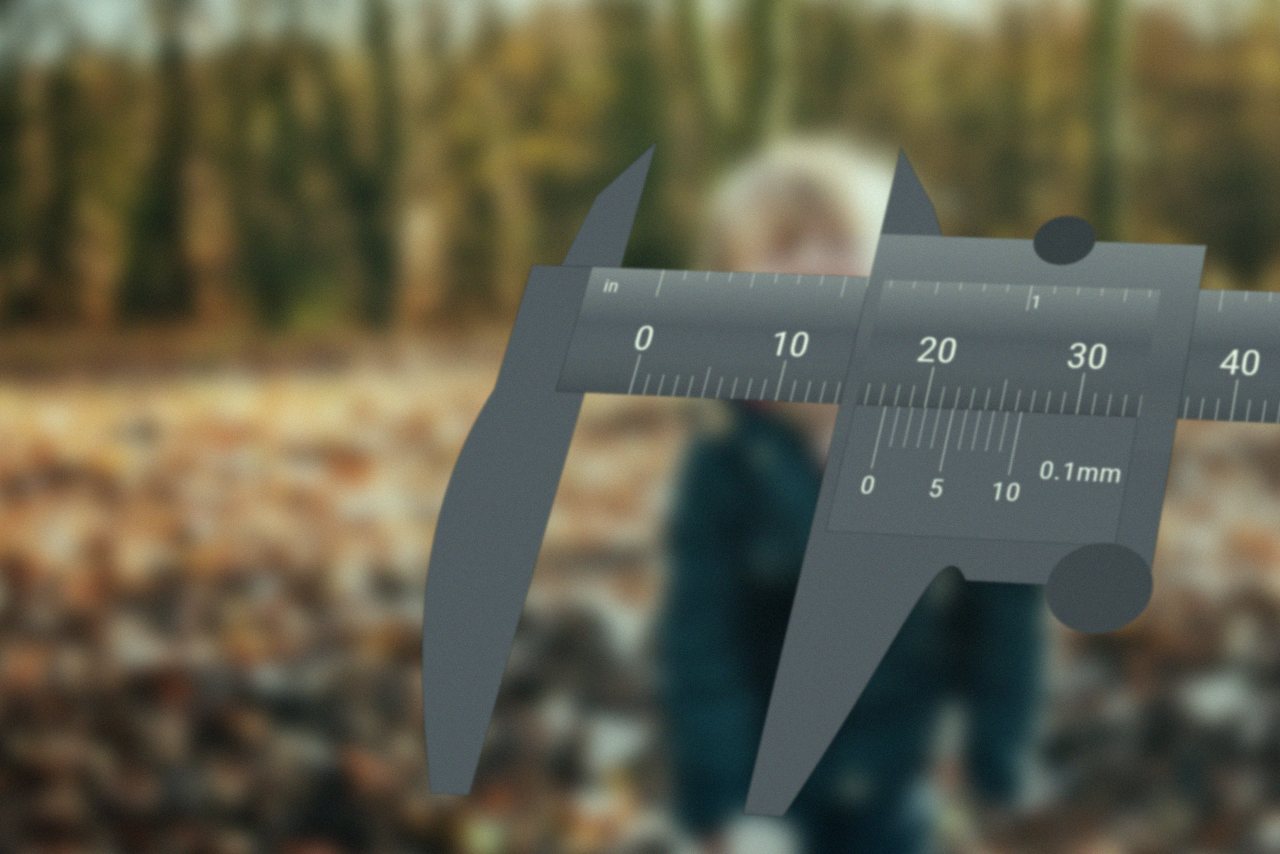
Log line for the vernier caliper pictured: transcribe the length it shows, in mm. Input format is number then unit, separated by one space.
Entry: 17.4 mm
